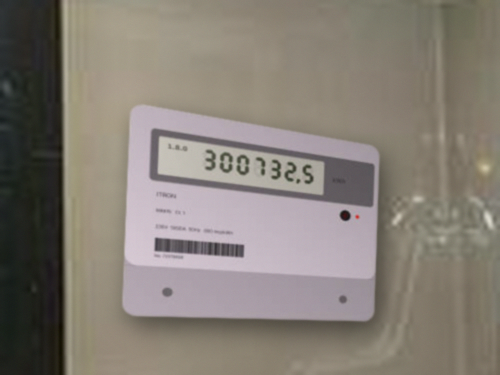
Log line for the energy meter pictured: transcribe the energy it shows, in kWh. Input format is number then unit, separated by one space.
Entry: 300732.5 kWh
